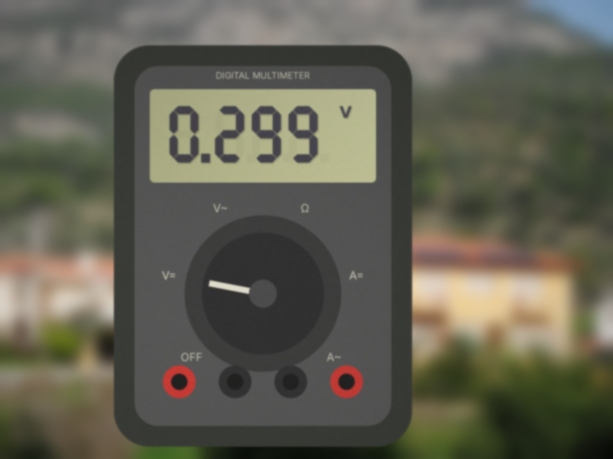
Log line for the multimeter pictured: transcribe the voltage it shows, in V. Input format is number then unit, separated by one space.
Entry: 0.299 V
